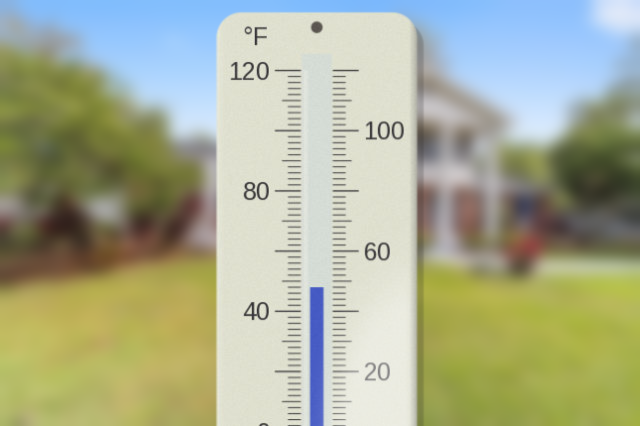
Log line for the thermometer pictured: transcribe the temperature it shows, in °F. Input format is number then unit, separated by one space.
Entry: 48 °F
